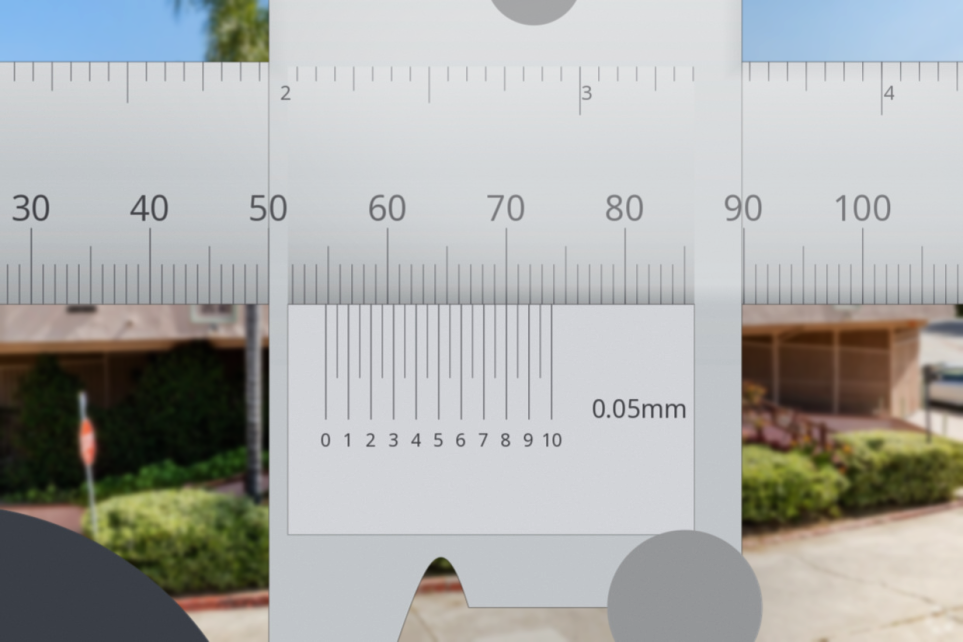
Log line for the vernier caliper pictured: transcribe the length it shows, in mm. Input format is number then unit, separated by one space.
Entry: 54.8 mm
